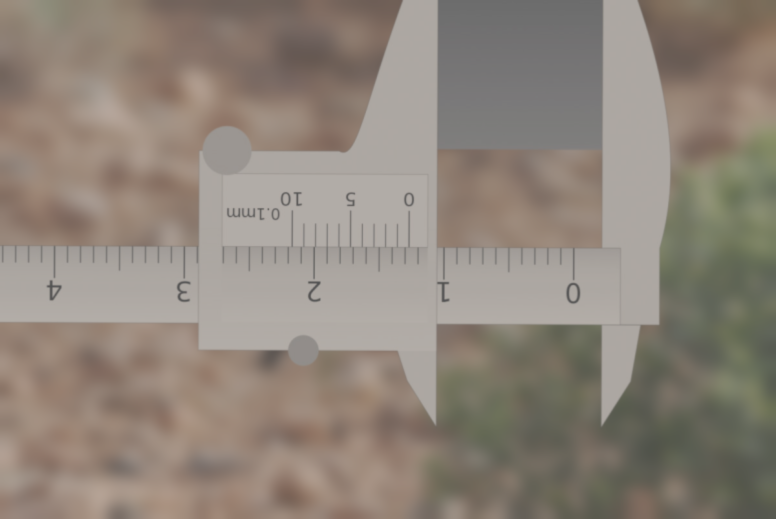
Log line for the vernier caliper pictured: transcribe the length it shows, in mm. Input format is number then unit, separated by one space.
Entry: 12.7 mm
